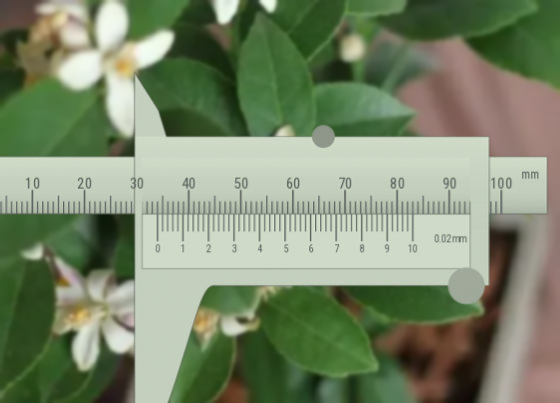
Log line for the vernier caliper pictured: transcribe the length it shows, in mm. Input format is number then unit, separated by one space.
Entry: 34.0 mm
